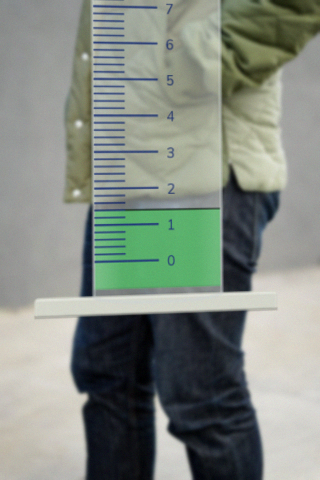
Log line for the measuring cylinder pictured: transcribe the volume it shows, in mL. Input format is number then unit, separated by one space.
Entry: 1.4 mL
